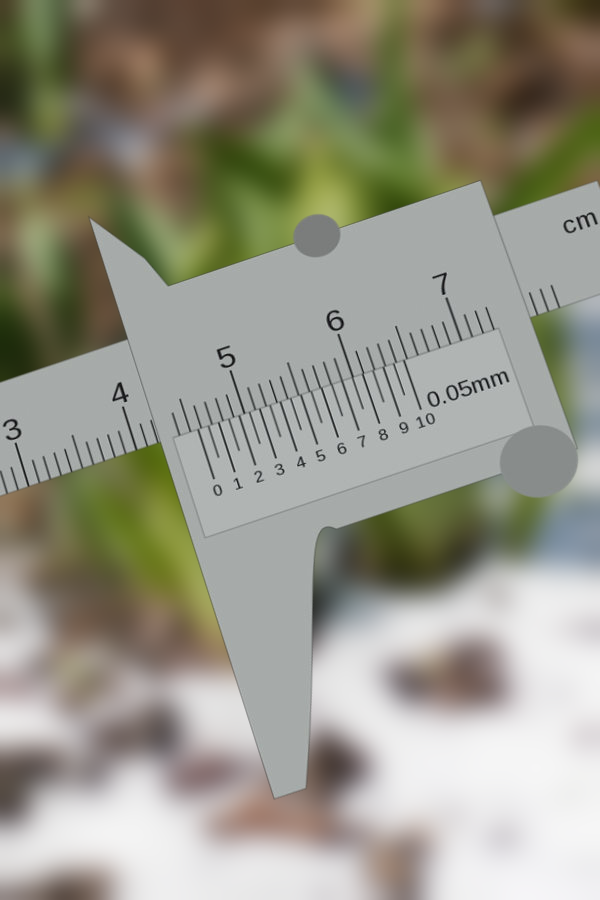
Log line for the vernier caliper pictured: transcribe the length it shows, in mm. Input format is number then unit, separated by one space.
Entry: 45.7 mm
